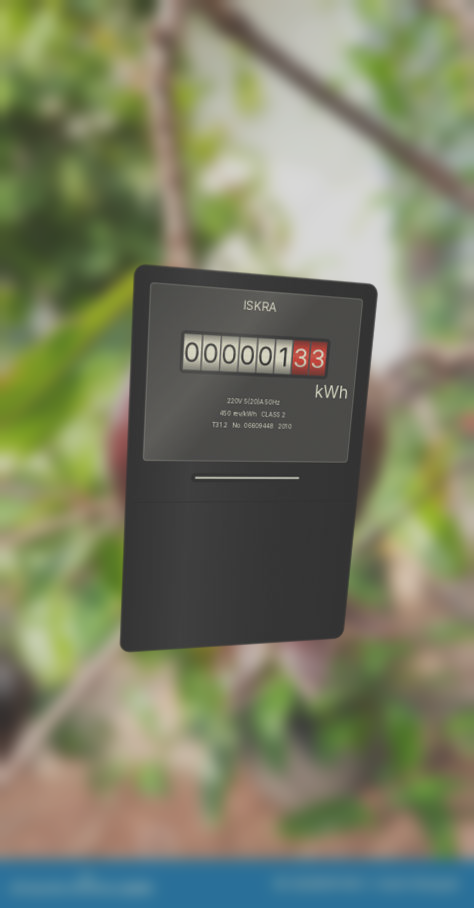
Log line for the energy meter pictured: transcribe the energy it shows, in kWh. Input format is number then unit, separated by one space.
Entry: 1.33 kWh
